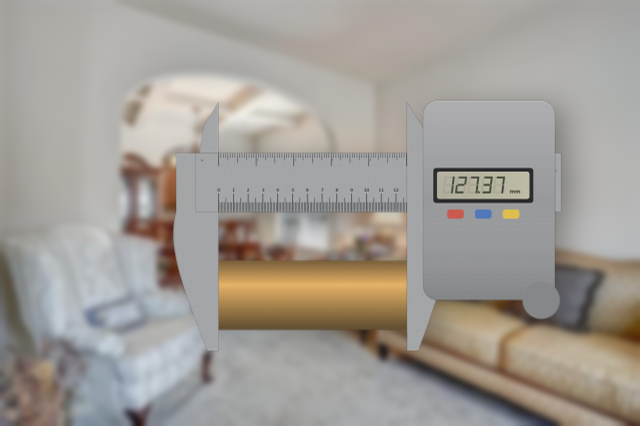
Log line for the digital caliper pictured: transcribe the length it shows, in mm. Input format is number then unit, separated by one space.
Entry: 127.37 mm
